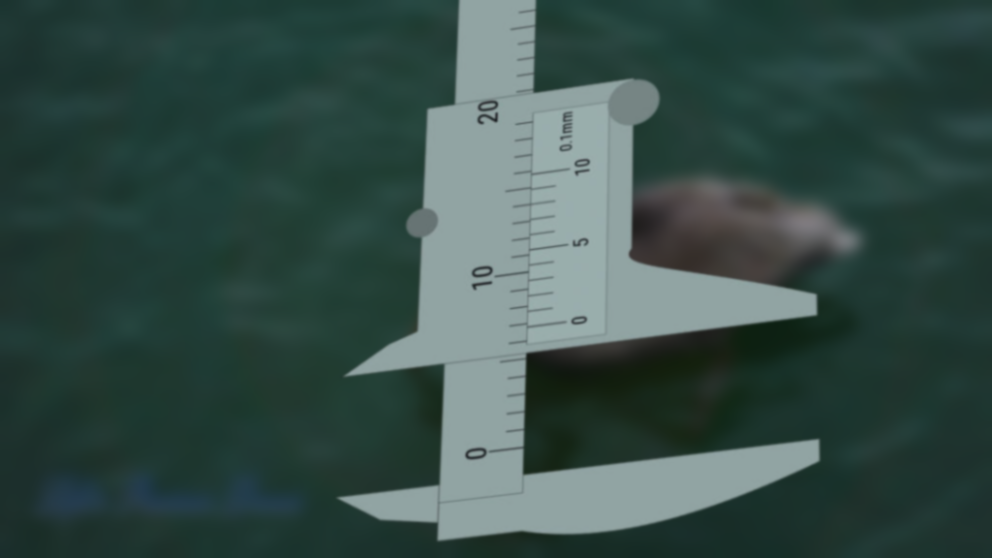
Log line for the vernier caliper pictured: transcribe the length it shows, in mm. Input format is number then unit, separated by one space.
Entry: 6.8 mm
